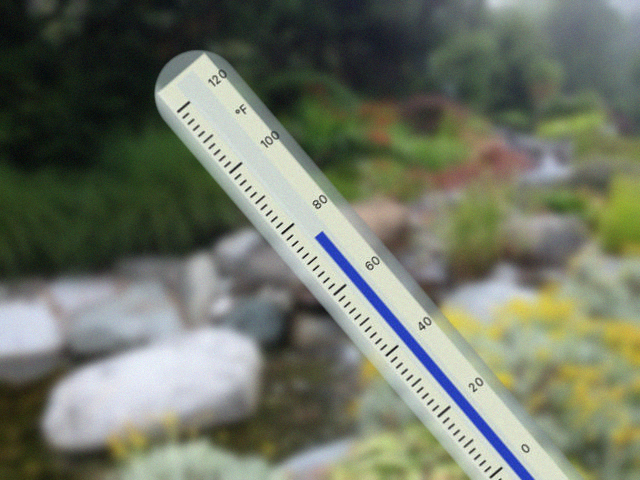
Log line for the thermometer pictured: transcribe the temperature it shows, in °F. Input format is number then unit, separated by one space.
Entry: 74 °F
